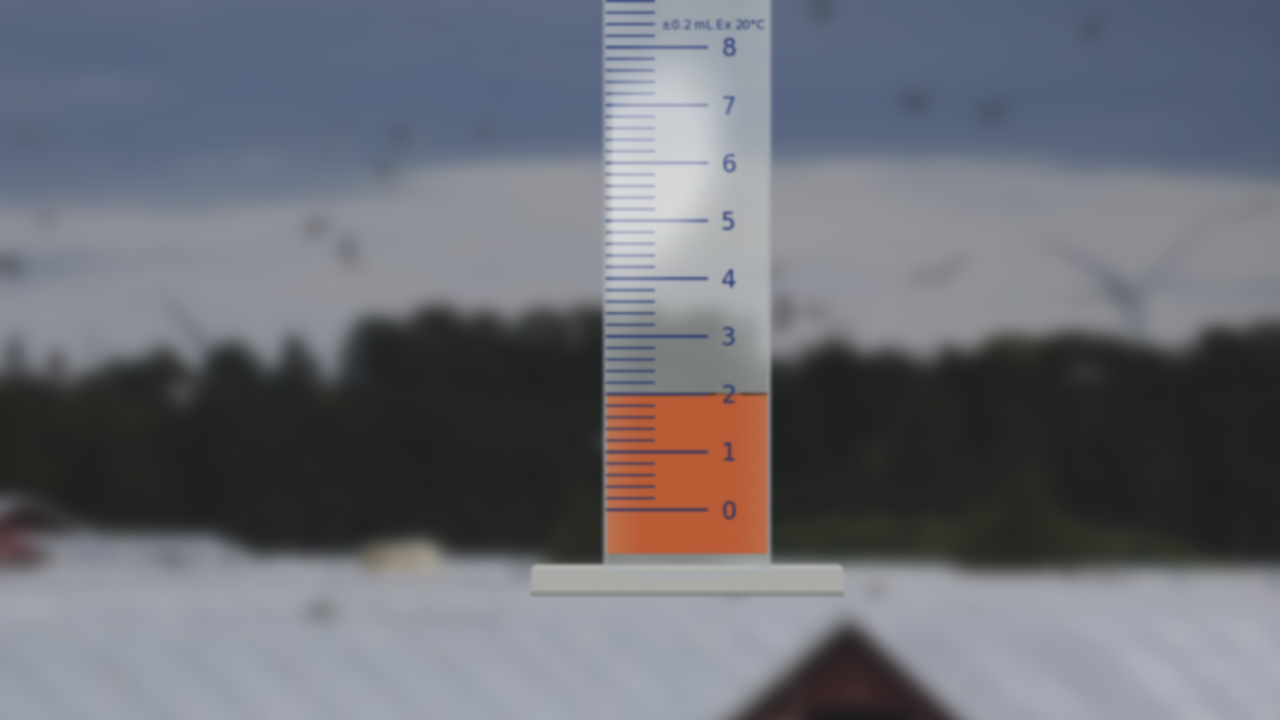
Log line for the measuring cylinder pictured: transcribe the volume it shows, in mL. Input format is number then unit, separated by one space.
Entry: 2 mL
